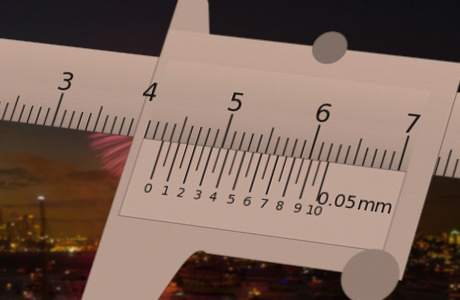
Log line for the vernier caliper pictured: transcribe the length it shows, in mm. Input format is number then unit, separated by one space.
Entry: 43.2 mm
